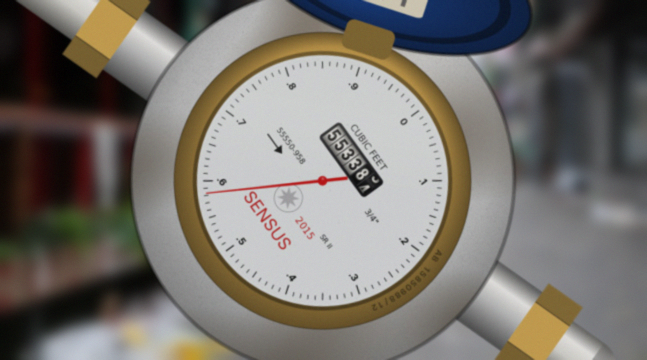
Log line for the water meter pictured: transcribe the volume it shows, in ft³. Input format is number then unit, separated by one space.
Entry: 553383.58 ft³
